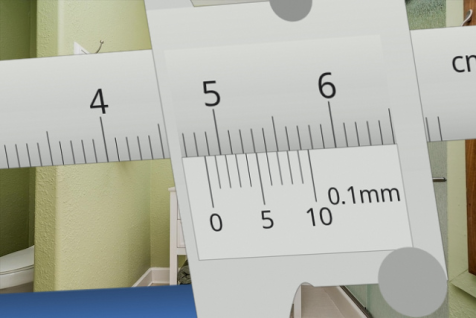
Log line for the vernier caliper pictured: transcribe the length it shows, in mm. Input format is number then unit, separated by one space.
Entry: 48.6 mm
